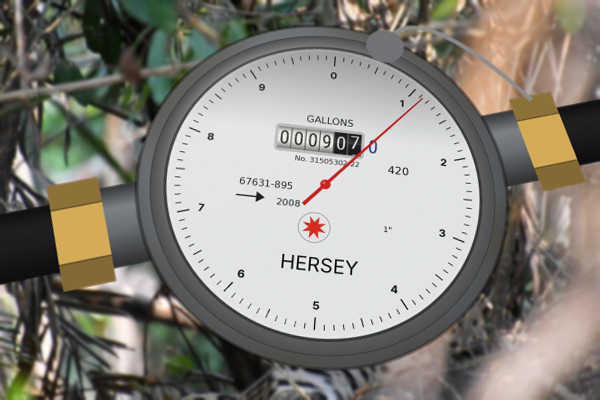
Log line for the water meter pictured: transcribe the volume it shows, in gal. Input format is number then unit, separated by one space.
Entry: 9071.1 gal
